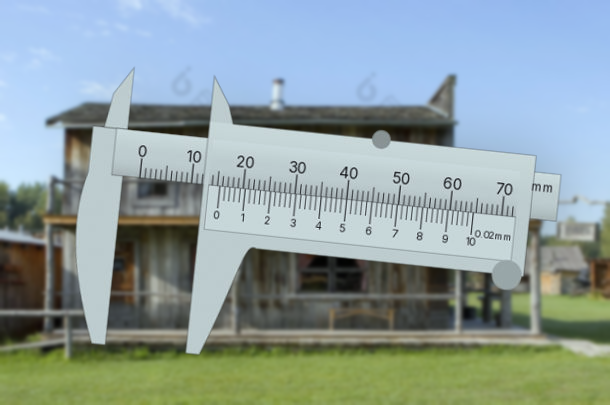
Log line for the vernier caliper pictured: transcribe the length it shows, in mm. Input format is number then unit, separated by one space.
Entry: 15.5 mm
